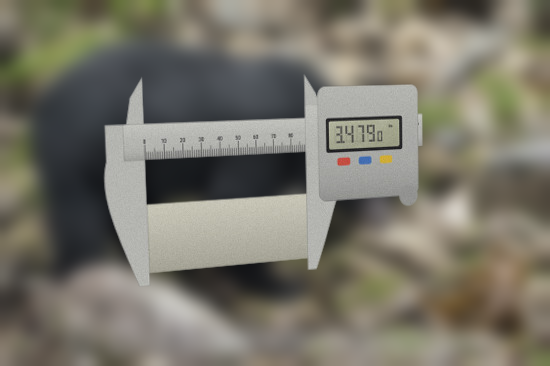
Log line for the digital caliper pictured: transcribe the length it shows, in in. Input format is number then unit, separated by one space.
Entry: 3.4790 in
